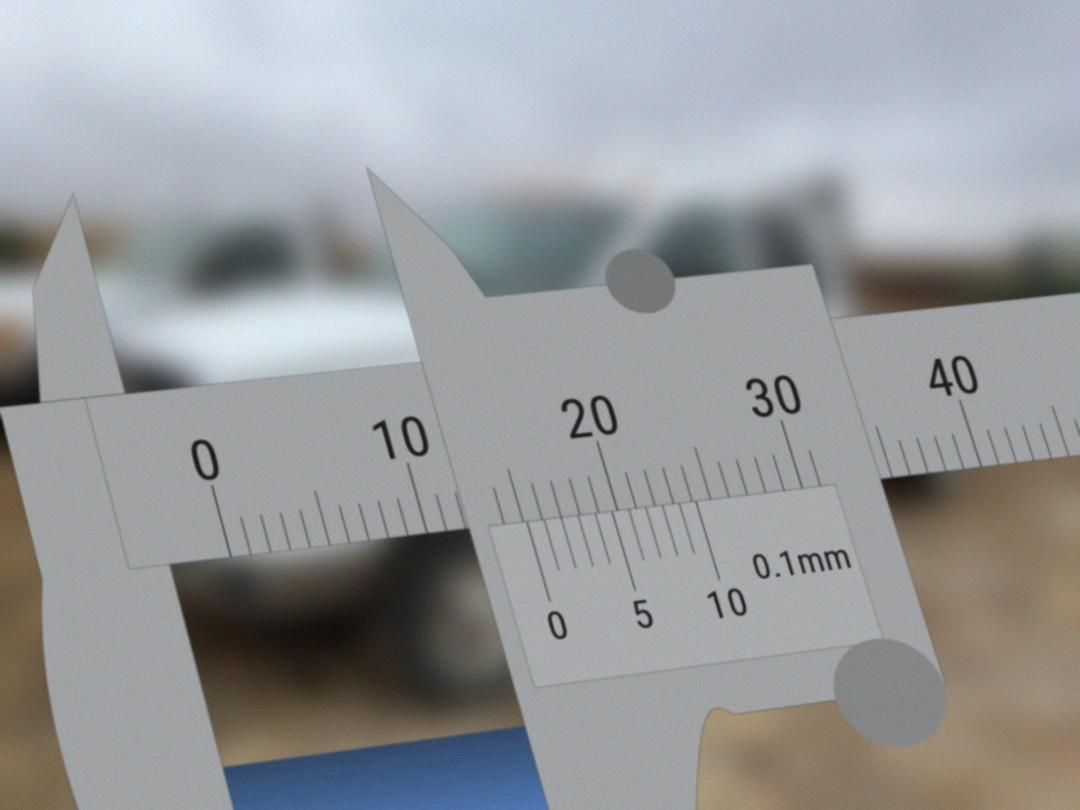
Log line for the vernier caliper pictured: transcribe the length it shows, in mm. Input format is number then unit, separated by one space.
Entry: 15.2 mm
